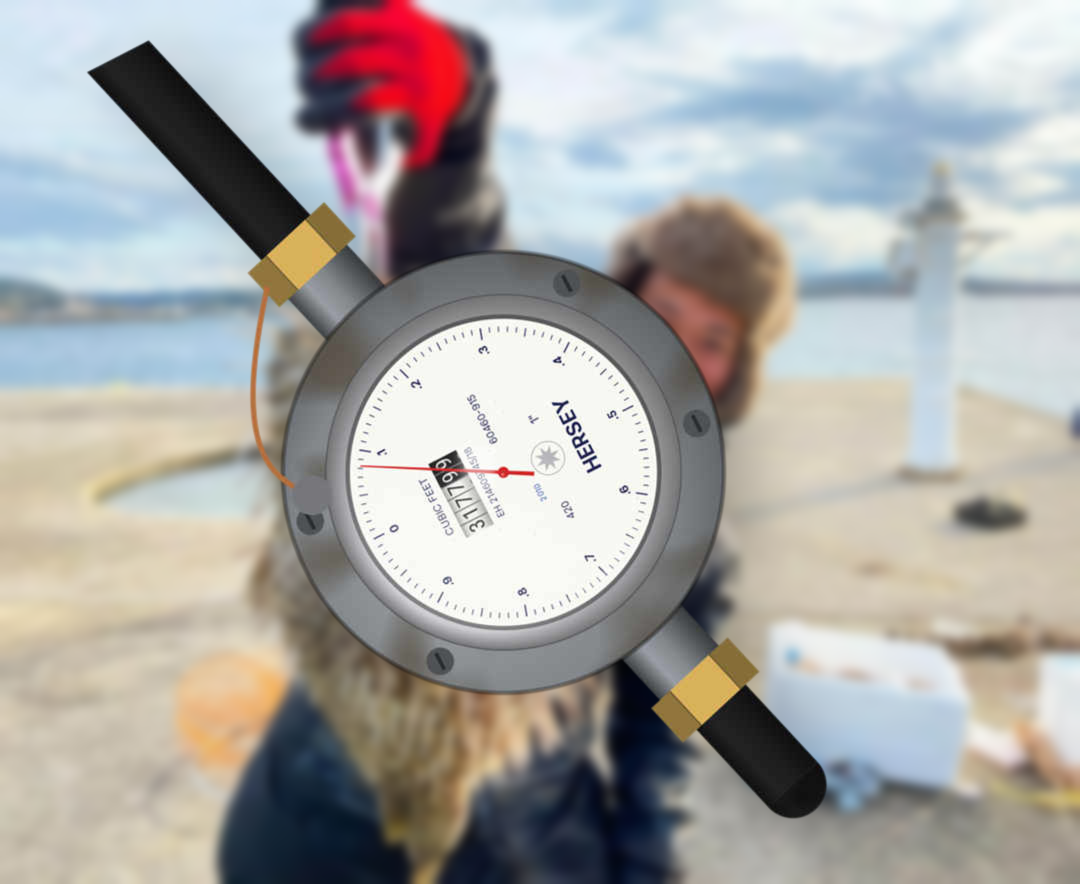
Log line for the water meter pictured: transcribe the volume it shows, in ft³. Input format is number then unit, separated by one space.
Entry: 317799.08 ft³
